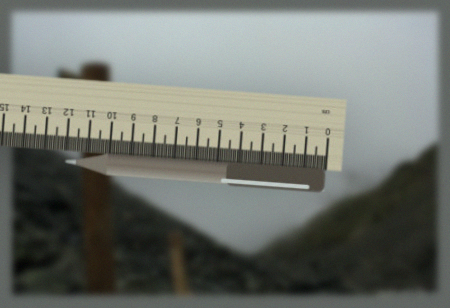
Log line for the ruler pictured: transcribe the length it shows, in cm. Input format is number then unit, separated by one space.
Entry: 12 cm
